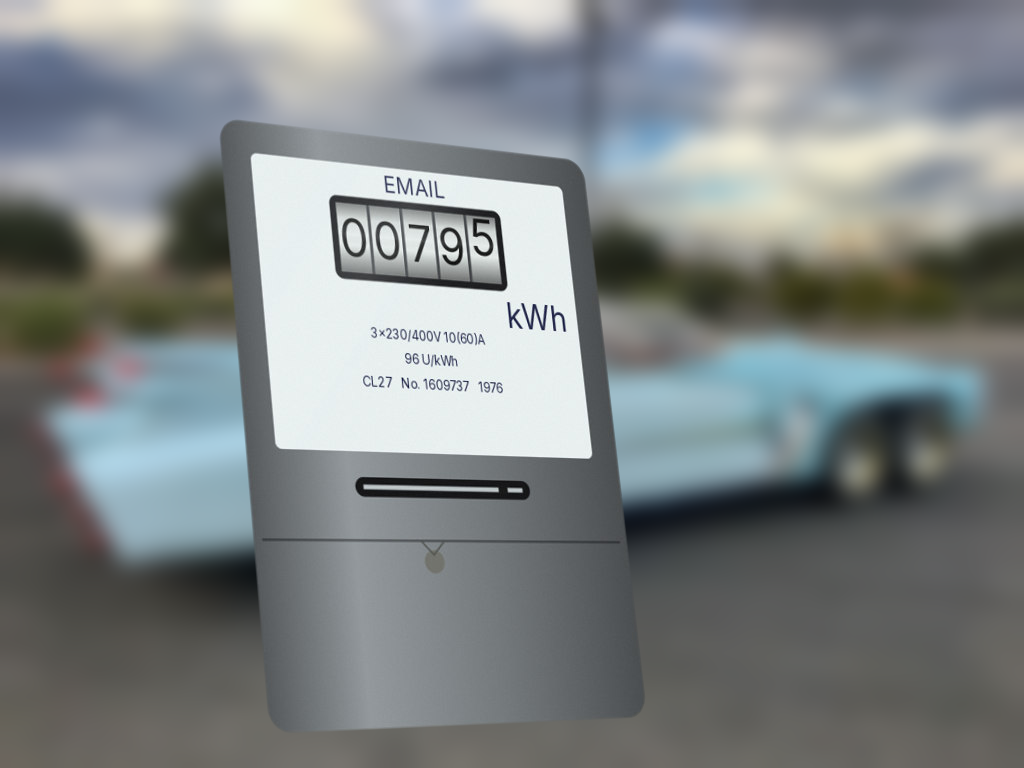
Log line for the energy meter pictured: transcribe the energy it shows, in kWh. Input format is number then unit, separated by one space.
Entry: 795 kWh
